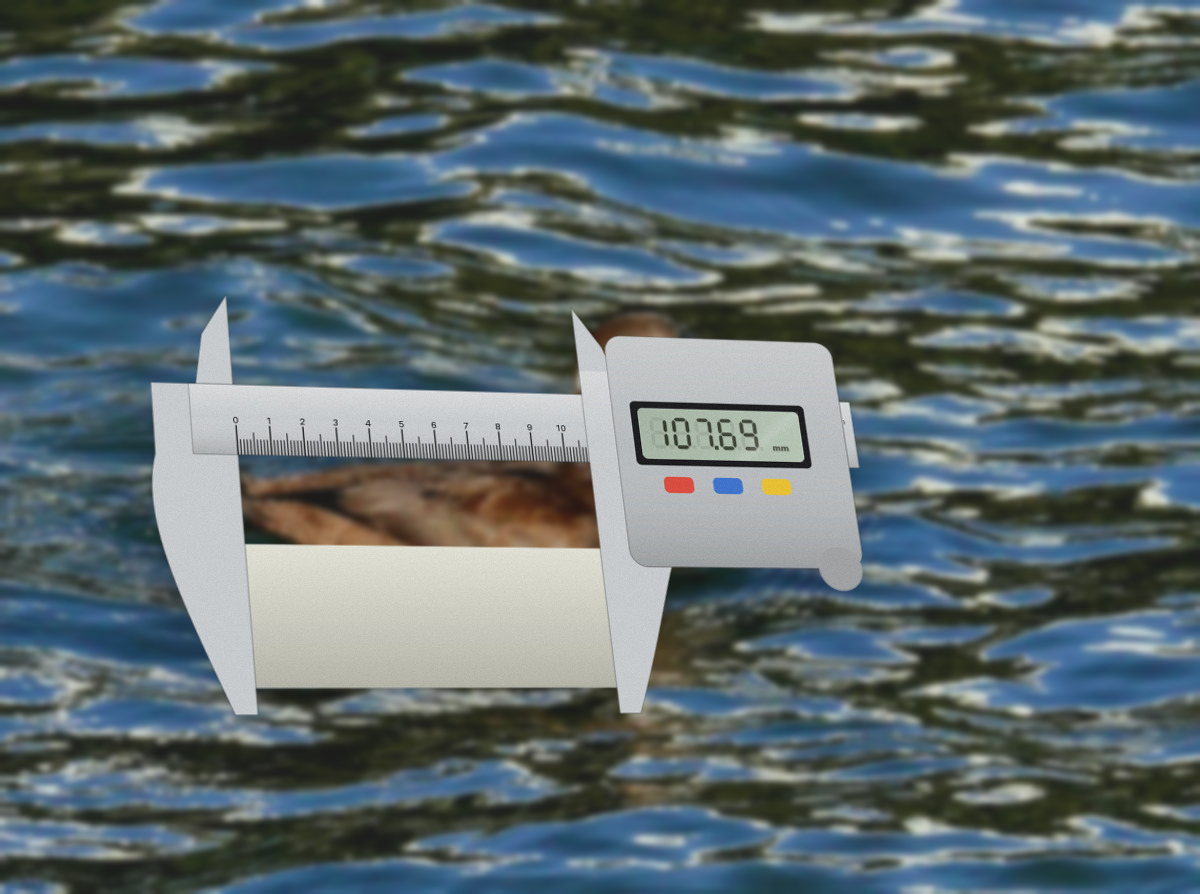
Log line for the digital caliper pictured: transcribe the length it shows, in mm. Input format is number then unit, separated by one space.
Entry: 107.69 mm
